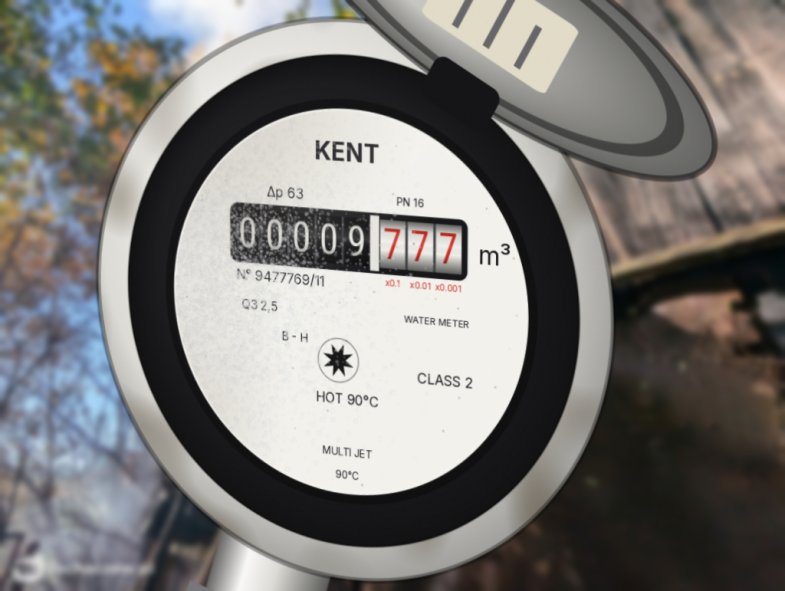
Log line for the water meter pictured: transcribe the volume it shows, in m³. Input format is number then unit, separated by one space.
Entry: 9.777 m³
